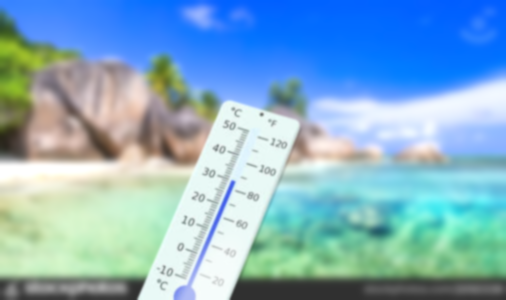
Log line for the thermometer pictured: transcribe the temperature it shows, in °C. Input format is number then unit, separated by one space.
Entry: 30 °C
